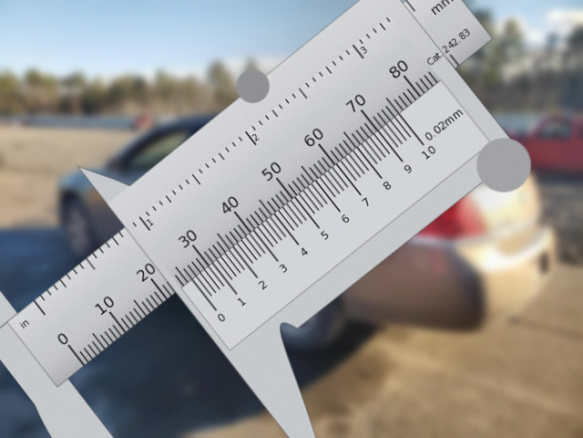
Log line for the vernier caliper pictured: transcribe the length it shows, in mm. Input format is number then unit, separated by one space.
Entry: 26.0 mm
